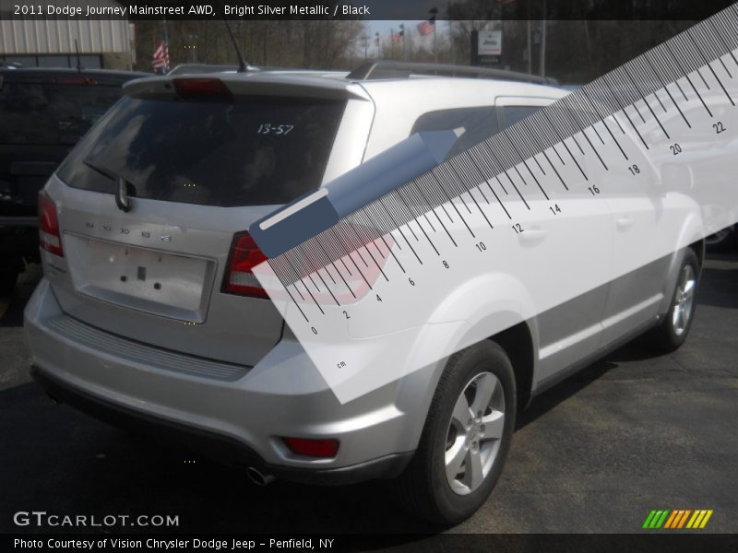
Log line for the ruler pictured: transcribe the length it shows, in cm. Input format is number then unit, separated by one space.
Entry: 12.5 cm
